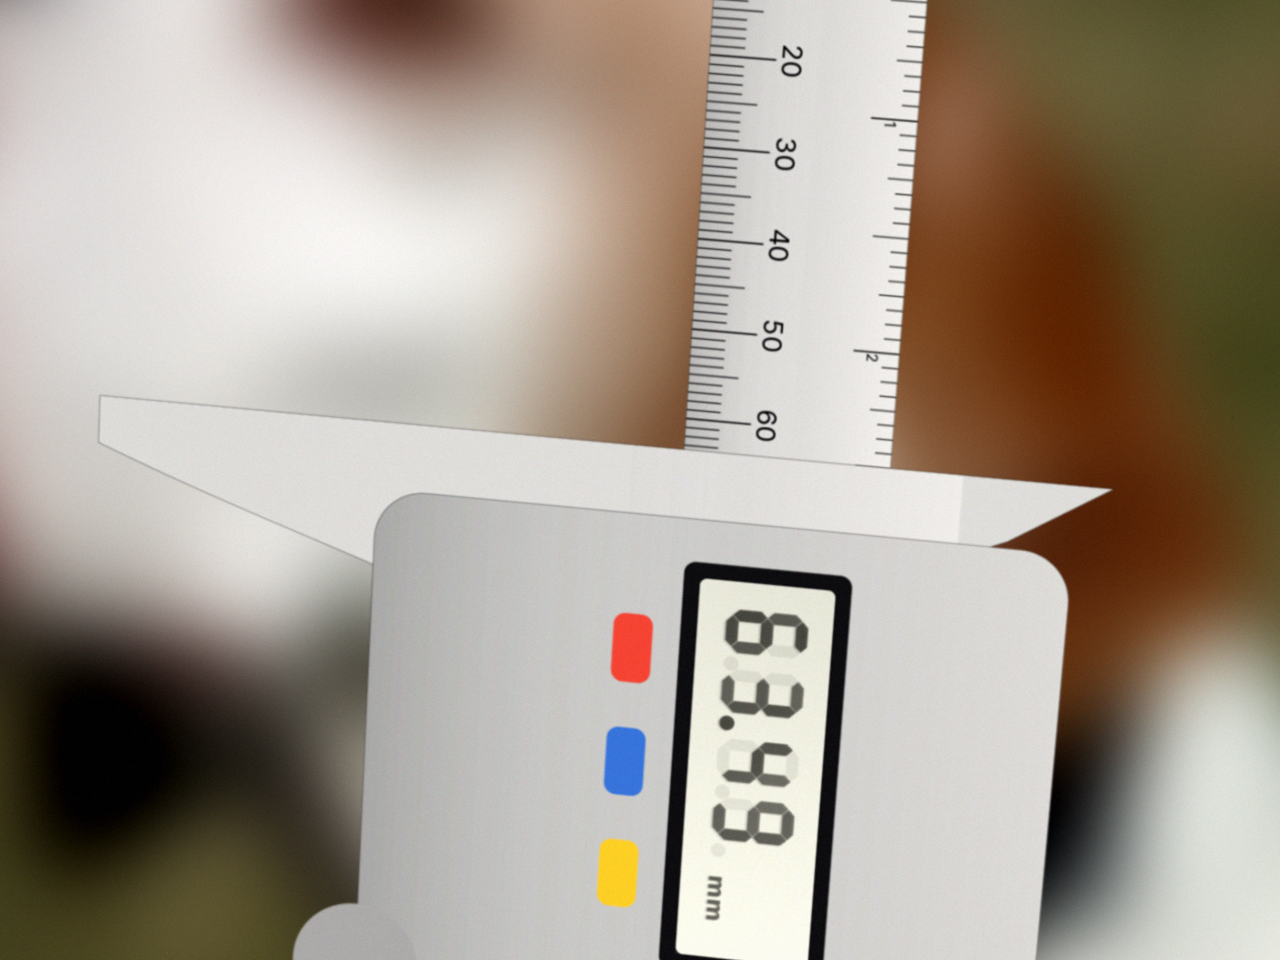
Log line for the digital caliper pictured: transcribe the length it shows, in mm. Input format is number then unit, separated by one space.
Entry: 63.49 mm
